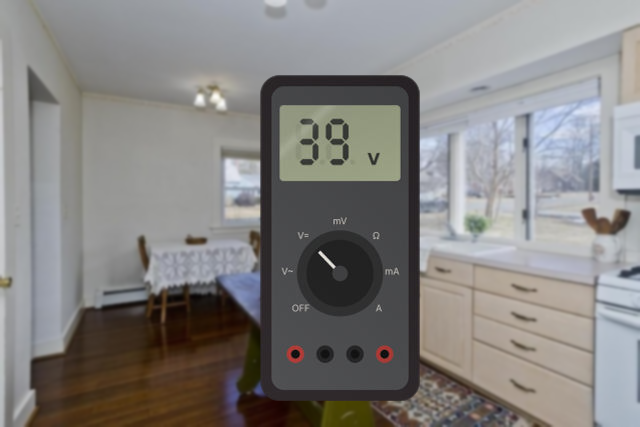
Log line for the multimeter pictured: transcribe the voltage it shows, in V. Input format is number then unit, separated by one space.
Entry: 39 V
